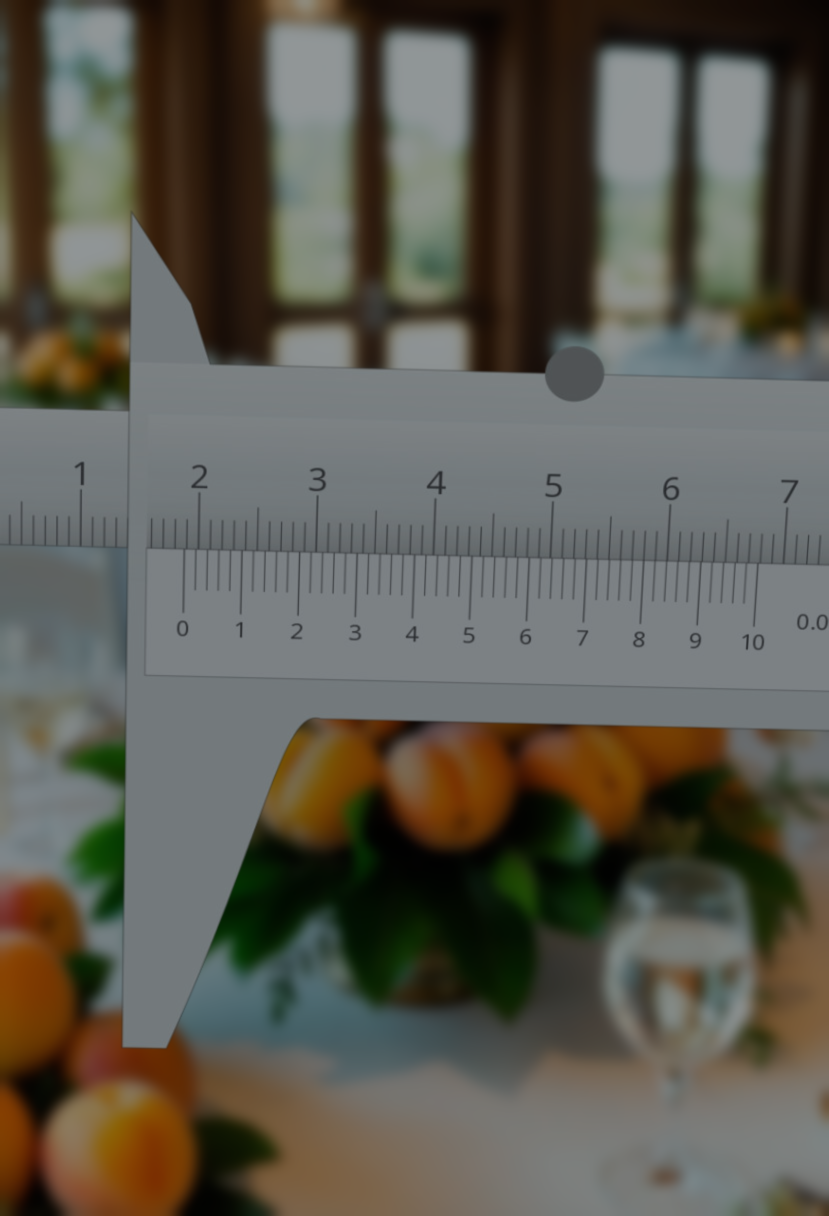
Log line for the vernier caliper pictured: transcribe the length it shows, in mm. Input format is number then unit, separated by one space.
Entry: 18.8 mm
